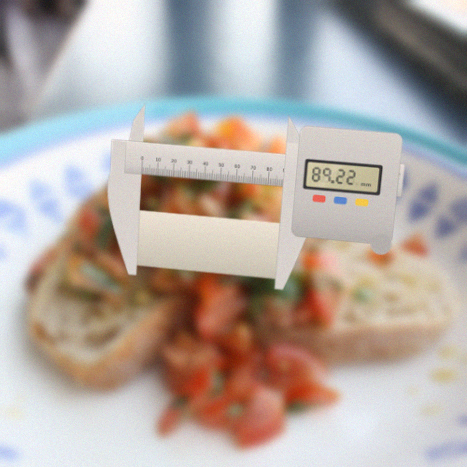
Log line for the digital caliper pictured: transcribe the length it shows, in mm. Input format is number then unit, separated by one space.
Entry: 89.22 mm
